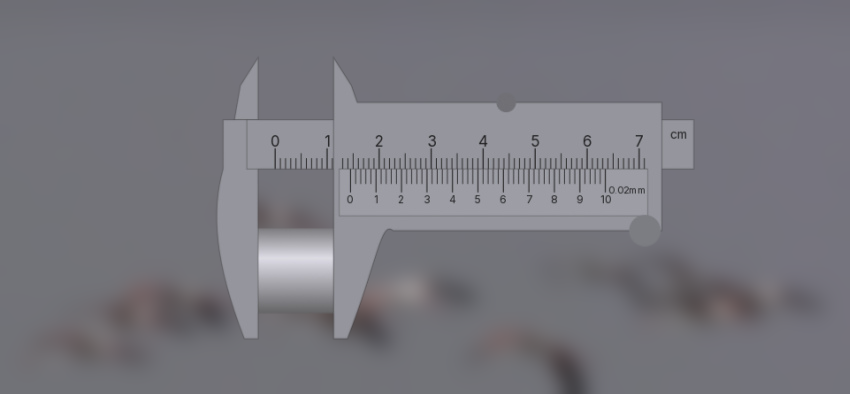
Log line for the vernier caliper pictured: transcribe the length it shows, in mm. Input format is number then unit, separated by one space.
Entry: 14.5 mm
